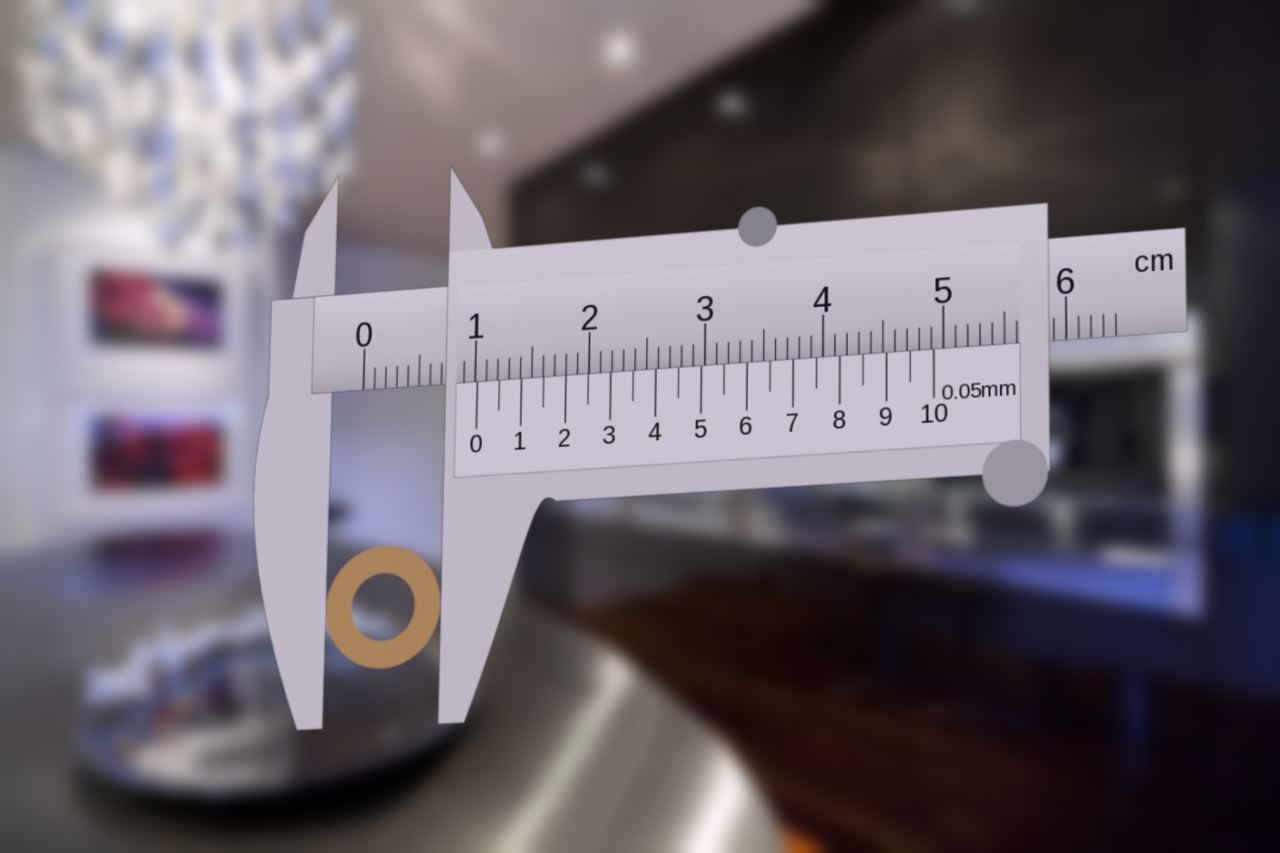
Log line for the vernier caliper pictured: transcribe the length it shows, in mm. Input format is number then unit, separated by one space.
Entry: 10.2 mm
